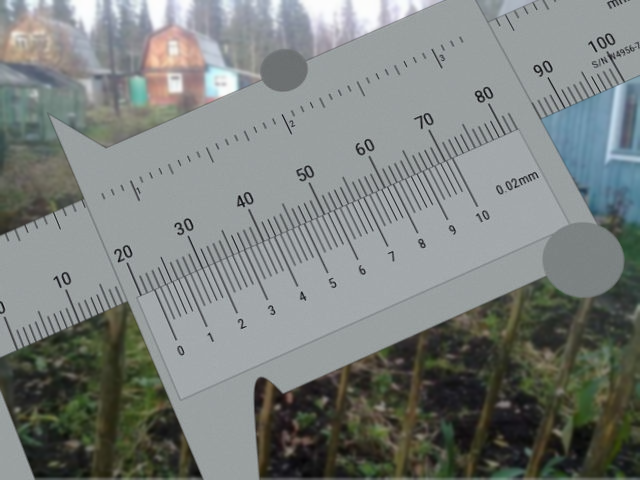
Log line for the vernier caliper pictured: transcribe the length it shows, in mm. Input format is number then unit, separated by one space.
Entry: 22.2 mm
